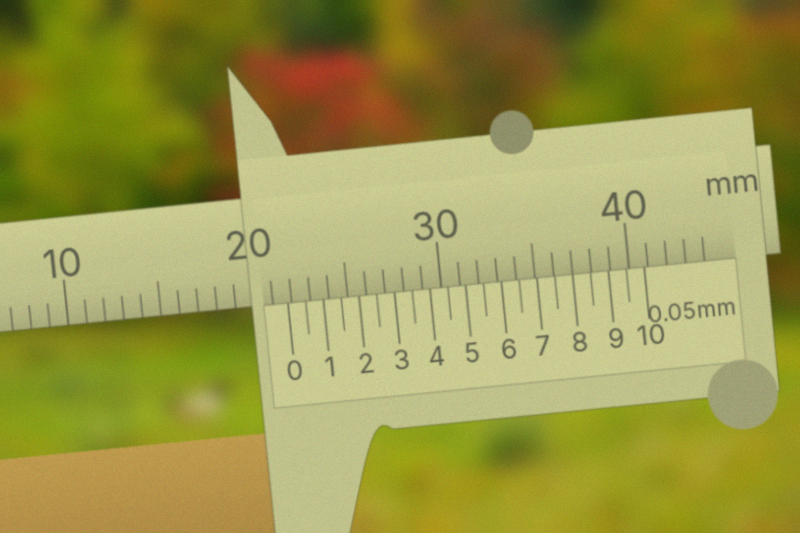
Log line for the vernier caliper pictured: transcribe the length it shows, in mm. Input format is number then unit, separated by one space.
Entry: 21.8 mm
